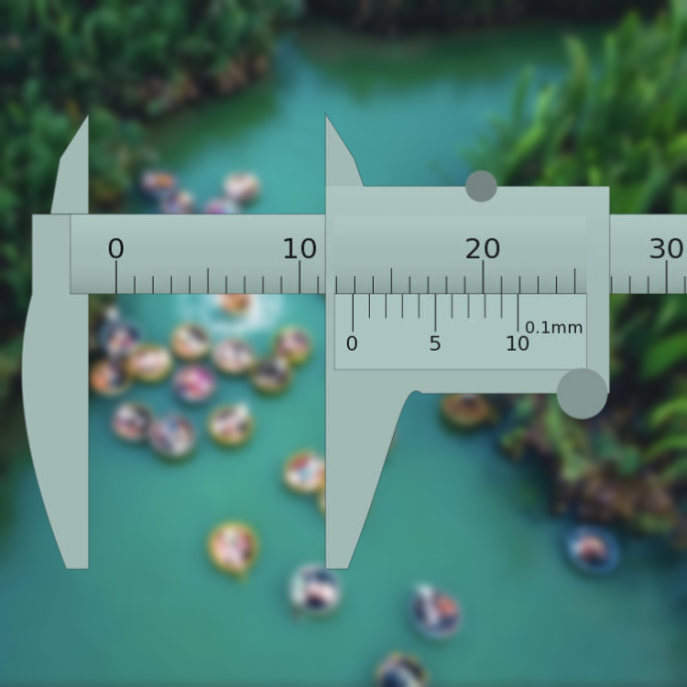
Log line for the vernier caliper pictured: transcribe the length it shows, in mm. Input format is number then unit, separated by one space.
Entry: 12.9 mm
